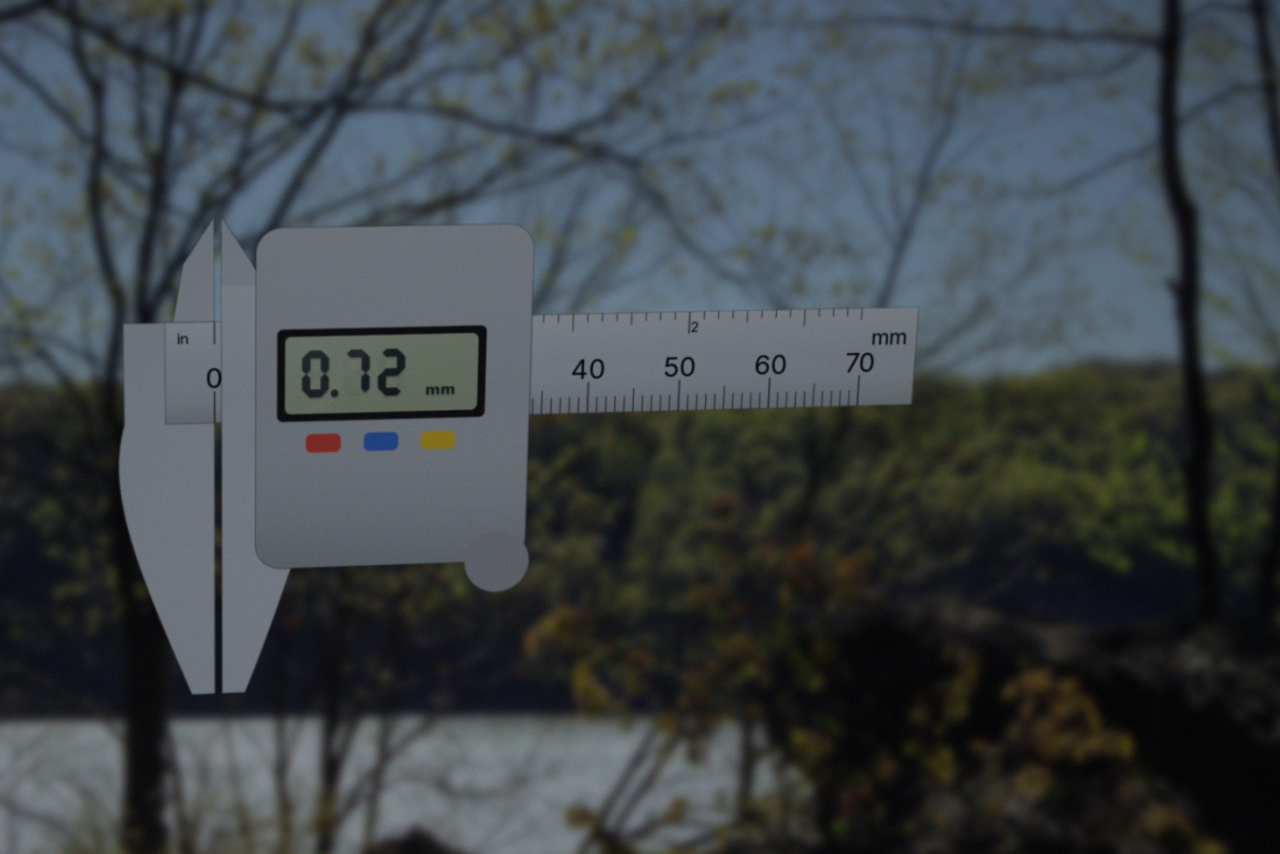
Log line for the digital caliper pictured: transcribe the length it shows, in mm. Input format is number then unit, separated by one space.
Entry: 0.72 mm
